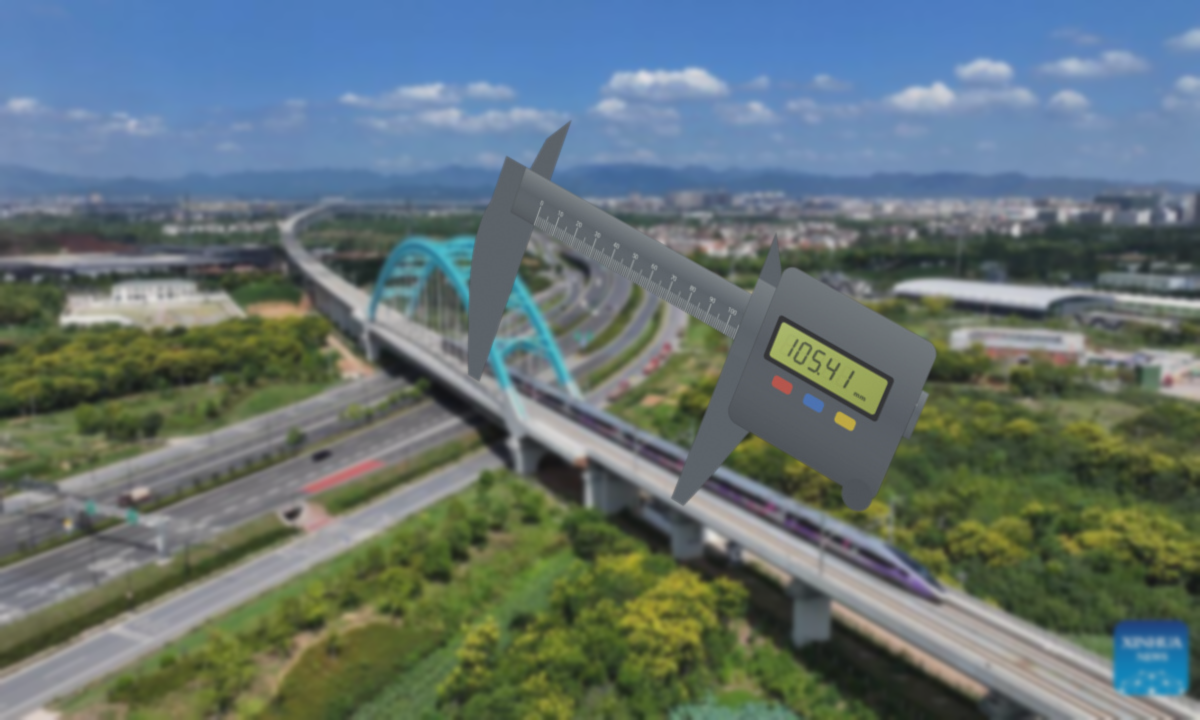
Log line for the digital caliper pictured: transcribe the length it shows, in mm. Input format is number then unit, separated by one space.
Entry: 105.41 mm
